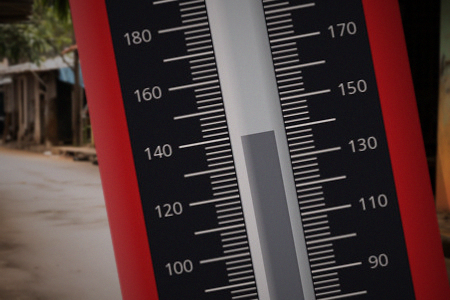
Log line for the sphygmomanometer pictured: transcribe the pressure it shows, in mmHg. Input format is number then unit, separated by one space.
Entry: 140 mmHg
